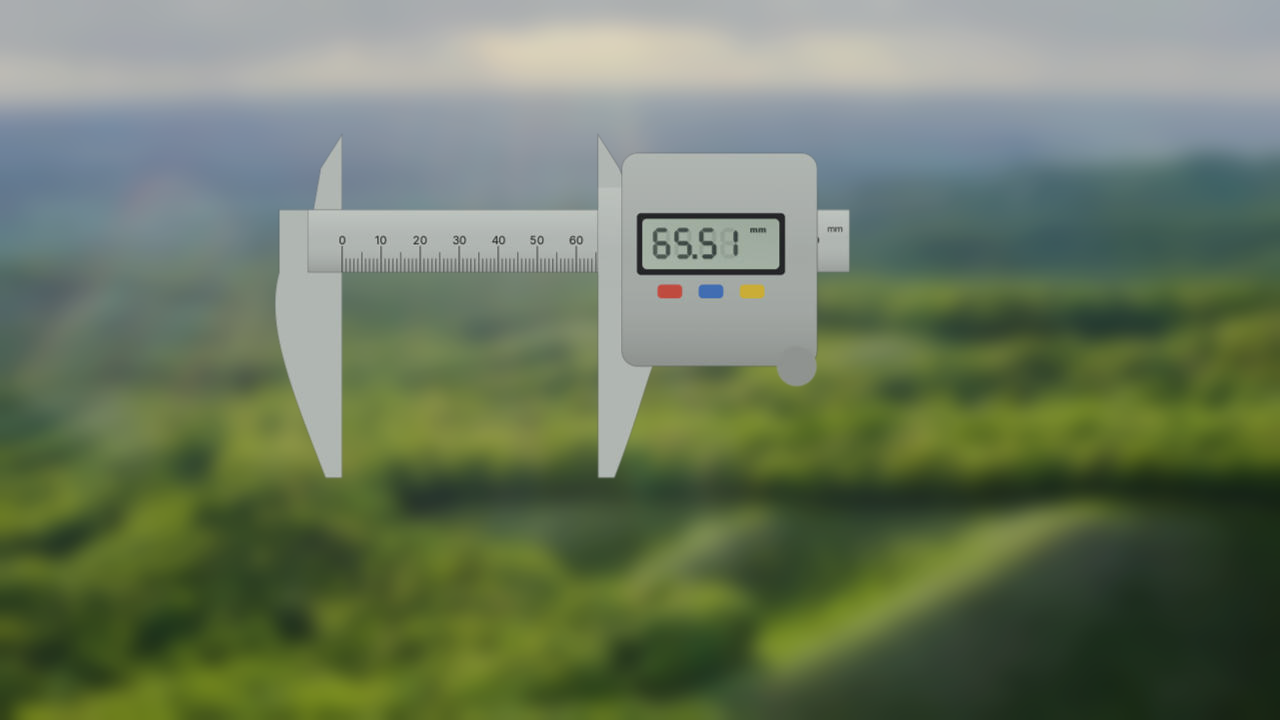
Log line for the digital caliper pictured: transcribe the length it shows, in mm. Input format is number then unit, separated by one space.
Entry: 65.51 mm
